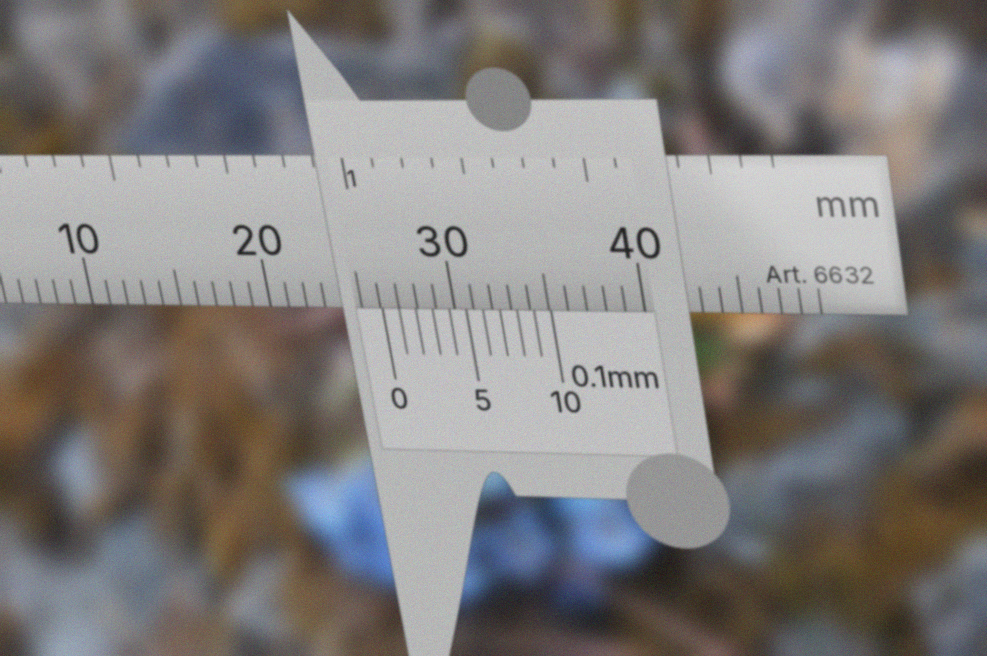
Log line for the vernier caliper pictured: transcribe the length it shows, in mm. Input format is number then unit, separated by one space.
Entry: 26.1 mm
